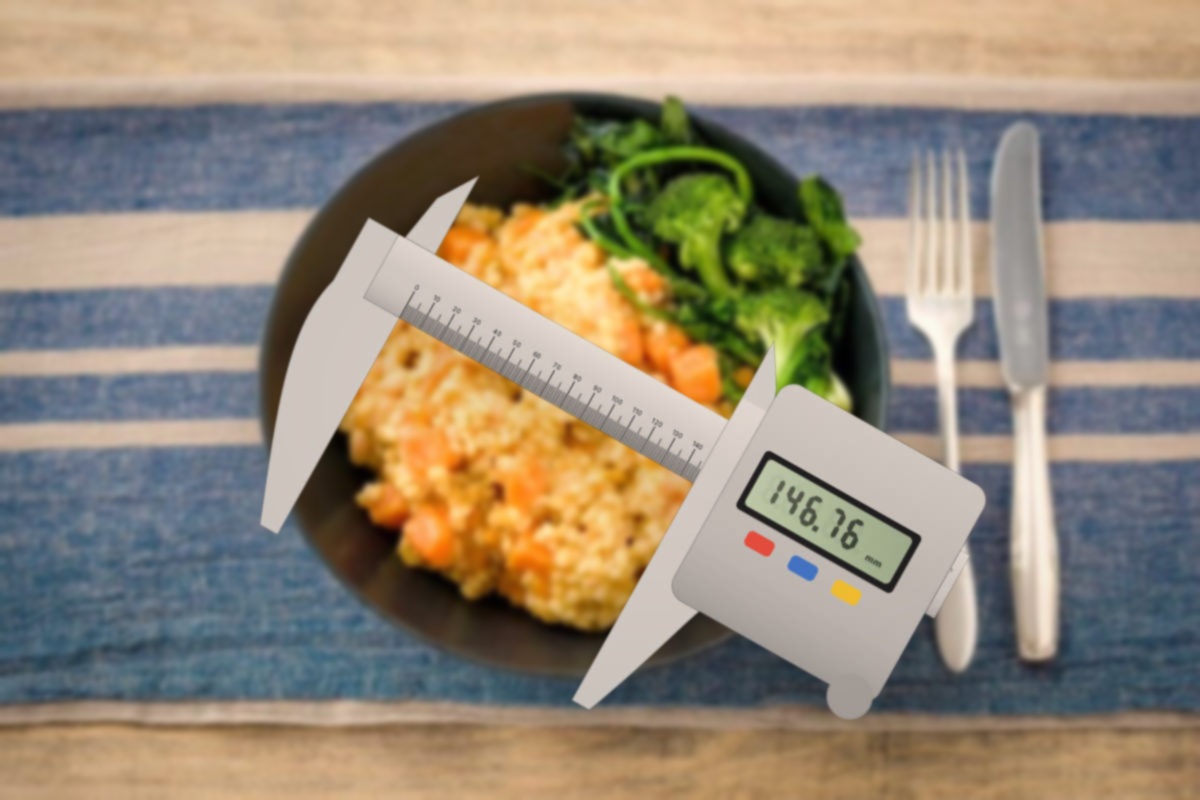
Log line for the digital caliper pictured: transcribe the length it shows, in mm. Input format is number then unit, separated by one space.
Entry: 146.76 mm
